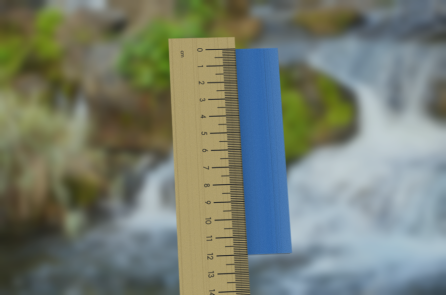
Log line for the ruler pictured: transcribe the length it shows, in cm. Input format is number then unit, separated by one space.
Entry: 12 cm
